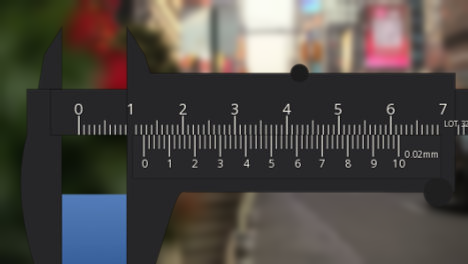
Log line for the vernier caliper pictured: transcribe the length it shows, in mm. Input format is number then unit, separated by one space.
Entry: 12.5 mm
